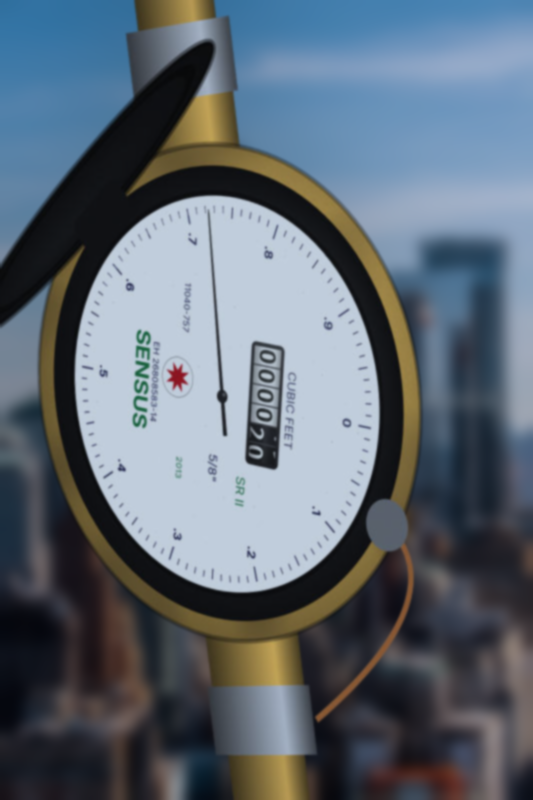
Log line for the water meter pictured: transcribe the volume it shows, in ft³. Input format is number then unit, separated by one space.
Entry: 19.72 ft³
